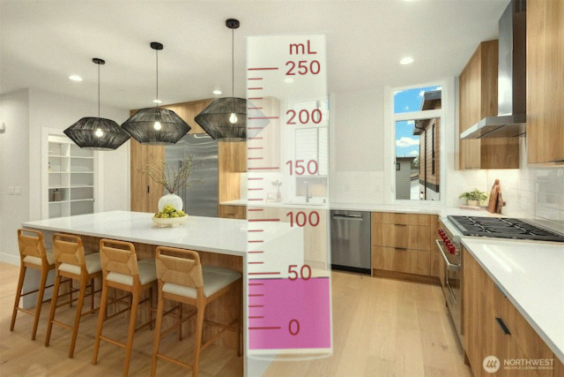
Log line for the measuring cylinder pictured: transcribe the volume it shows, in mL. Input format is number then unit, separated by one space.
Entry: 45 mL
